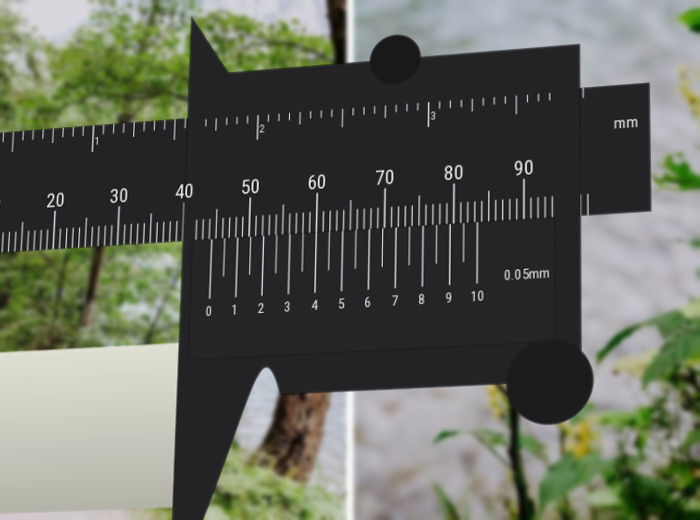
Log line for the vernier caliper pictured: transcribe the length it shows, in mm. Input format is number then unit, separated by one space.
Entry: 44.4 mm
